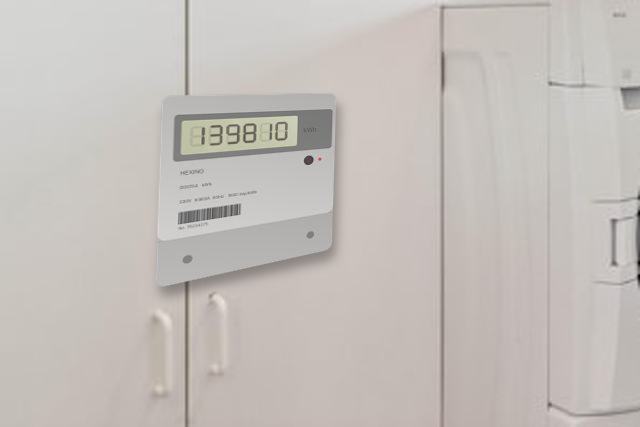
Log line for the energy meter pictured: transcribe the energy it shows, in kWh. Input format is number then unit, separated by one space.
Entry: 139810 kWh
